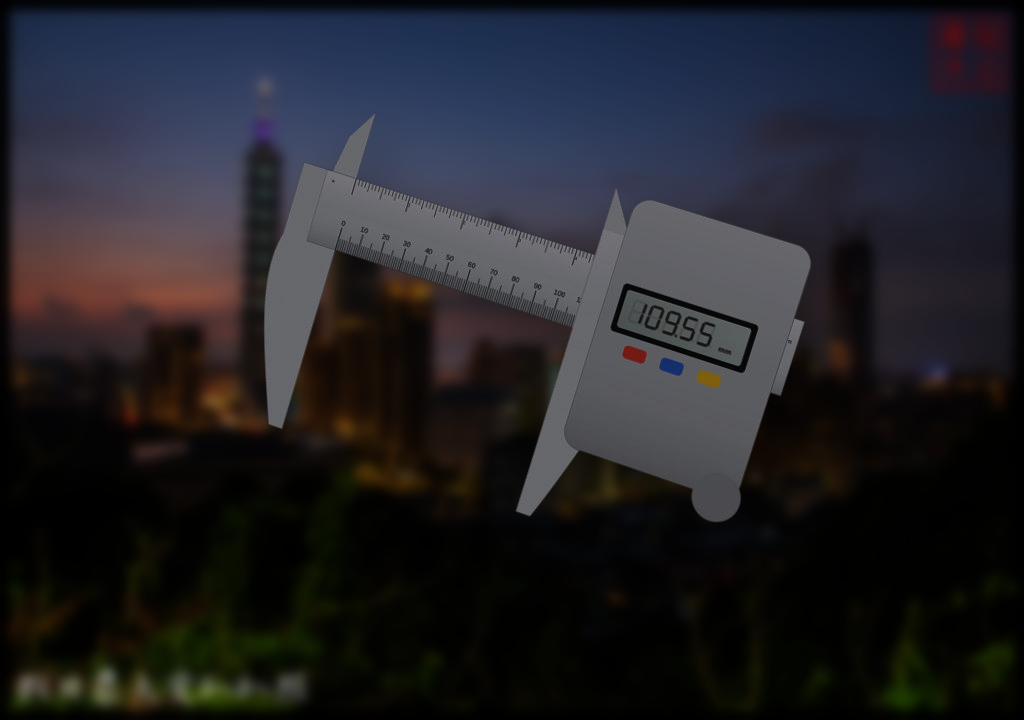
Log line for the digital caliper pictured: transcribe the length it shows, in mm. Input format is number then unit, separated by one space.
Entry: 109.55 mm
